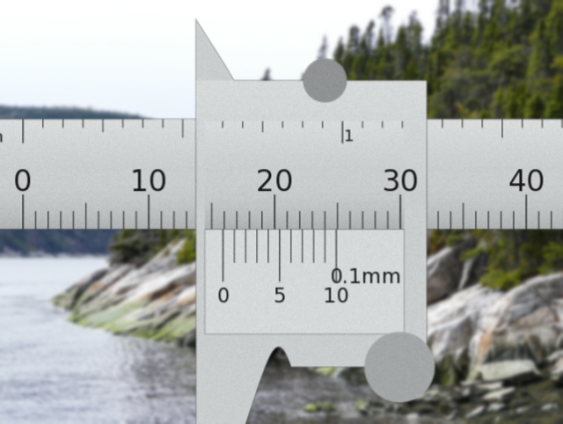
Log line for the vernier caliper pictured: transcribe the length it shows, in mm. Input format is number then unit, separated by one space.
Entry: 15.9 mm
